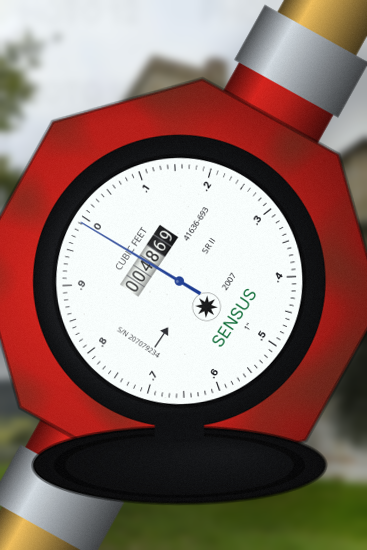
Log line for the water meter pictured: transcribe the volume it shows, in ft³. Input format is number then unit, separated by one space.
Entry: 4868.99 ft³
